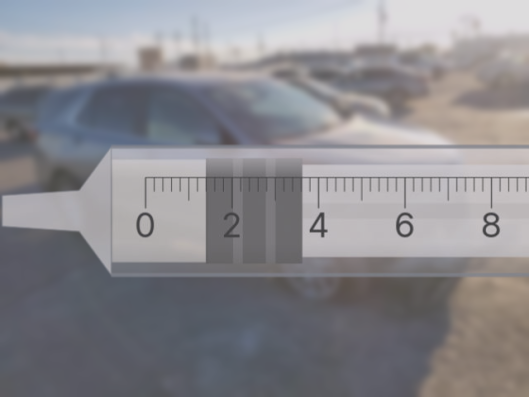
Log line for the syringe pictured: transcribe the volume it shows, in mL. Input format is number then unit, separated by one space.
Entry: 1.4 mL
